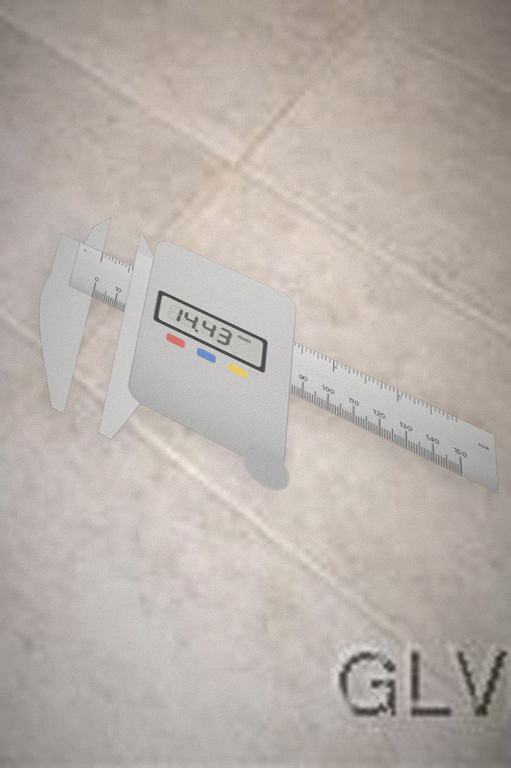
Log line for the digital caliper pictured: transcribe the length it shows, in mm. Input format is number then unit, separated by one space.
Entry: 14.43 mm
